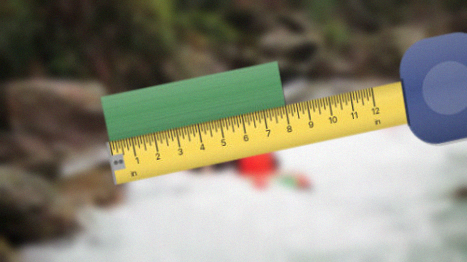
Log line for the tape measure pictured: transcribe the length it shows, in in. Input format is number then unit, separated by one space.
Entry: 8 in
